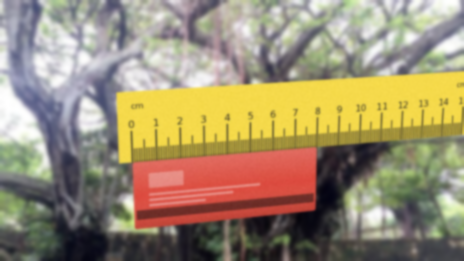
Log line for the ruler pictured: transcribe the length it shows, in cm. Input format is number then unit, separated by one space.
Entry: 8 cm
